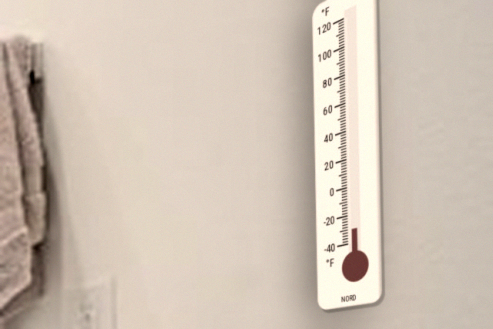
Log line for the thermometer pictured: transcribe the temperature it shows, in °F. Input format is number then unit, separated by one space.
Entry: -30 °F
